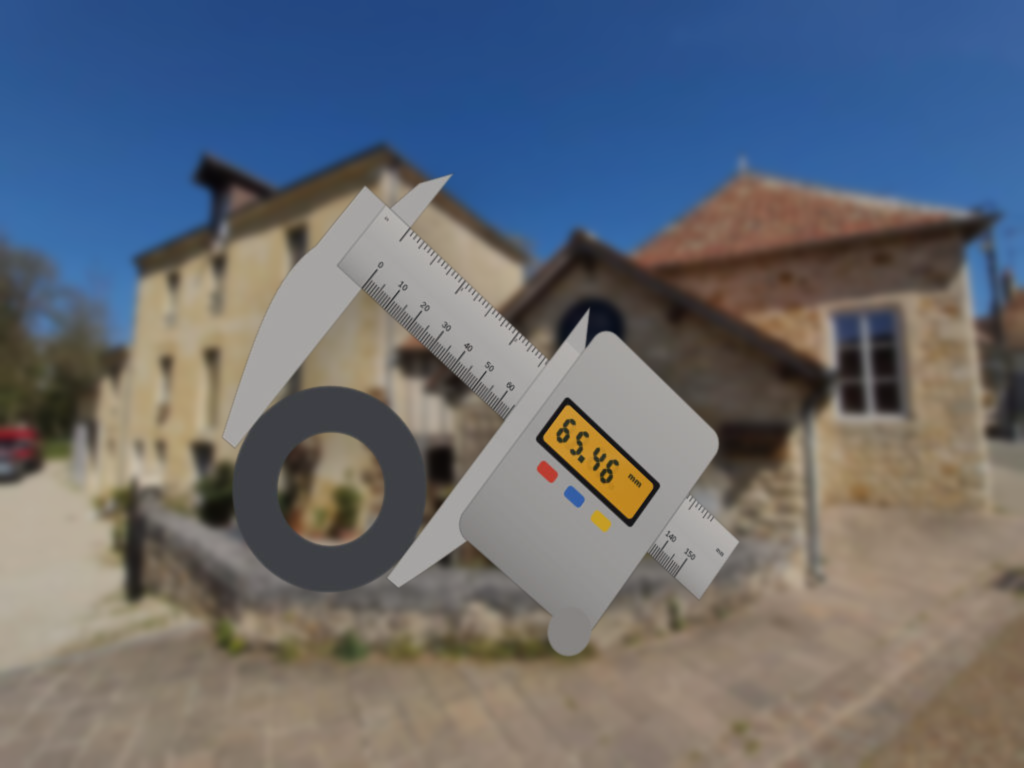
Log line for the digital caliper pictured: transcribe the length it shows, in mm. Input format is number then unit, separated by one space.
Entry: 65.46 mm
